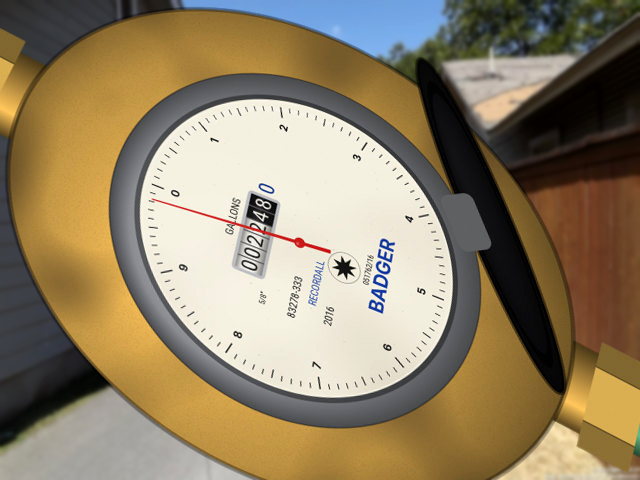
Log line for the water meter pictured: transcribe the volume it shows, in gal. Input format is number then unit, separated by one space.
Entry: 22479.8 gal
